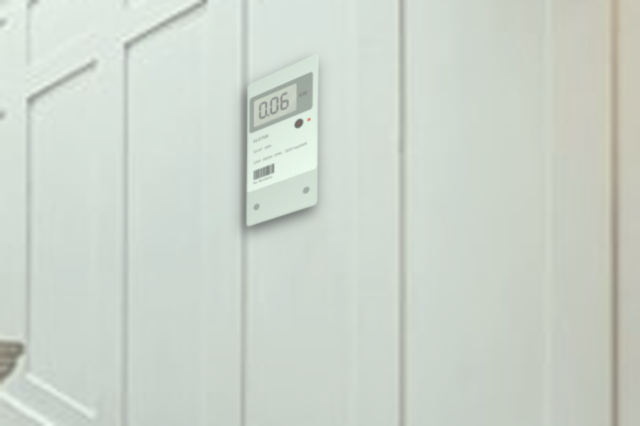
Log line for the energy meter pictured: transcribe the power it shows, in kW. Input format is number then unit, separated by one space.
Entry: 0.06 kW
